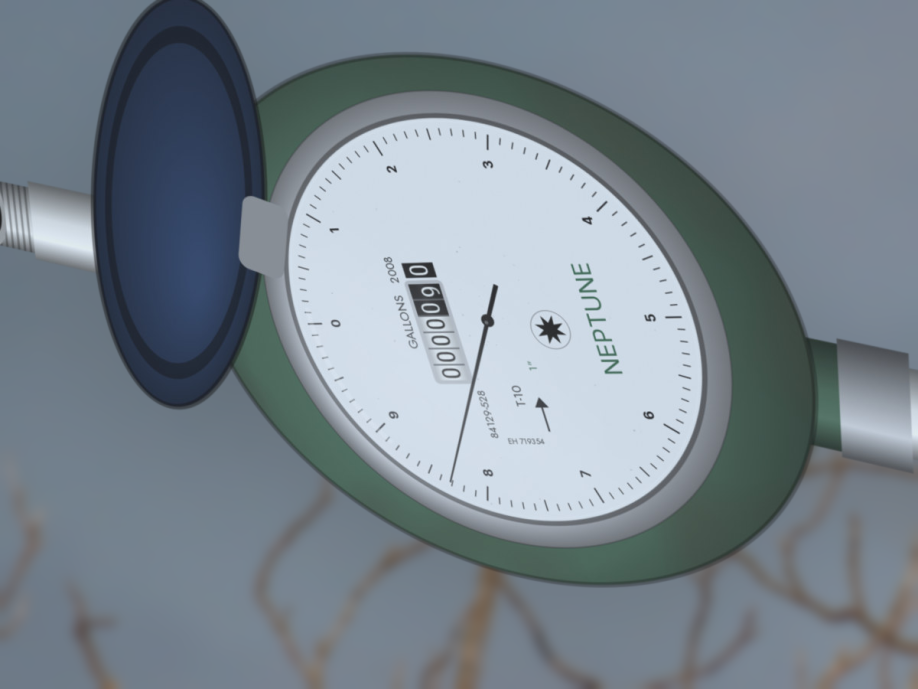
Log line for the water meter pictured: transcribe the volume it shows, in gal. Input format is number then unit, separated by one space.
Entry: 88.3 gal
